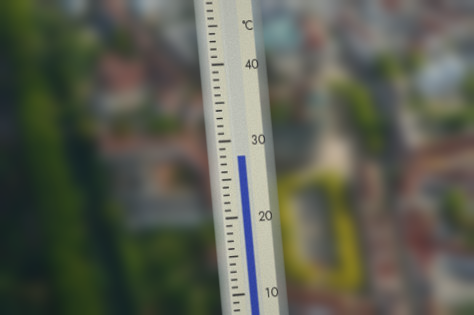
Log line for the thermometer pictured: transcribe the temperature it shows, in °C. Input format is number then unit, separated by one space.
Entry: 28 °C
